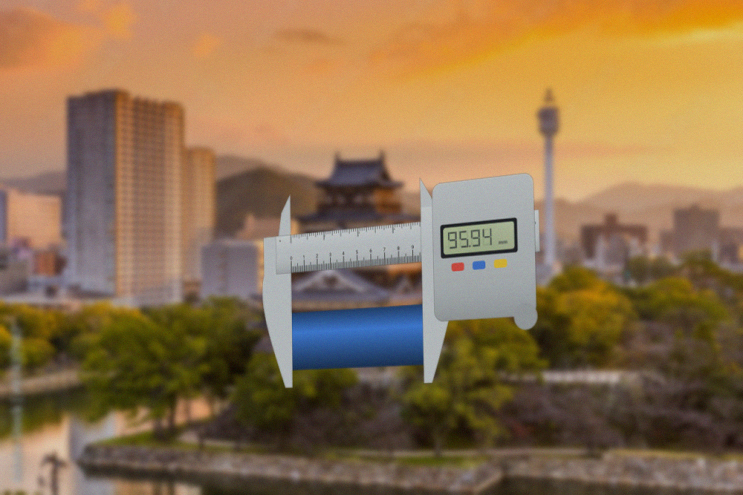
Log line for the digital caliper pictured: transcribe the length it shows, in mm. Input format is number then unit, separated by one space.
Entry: 95.94 mm
